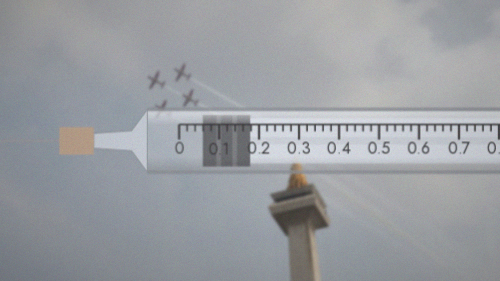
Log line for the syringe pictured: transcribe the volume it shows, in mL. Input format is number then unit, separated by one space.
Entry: 0.06 mL
